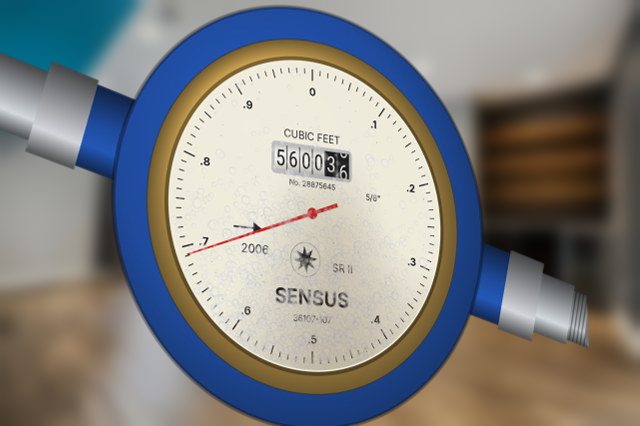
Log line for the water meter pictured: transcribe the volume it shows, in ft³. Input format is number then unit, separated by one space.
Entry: 560035.69 ft³
